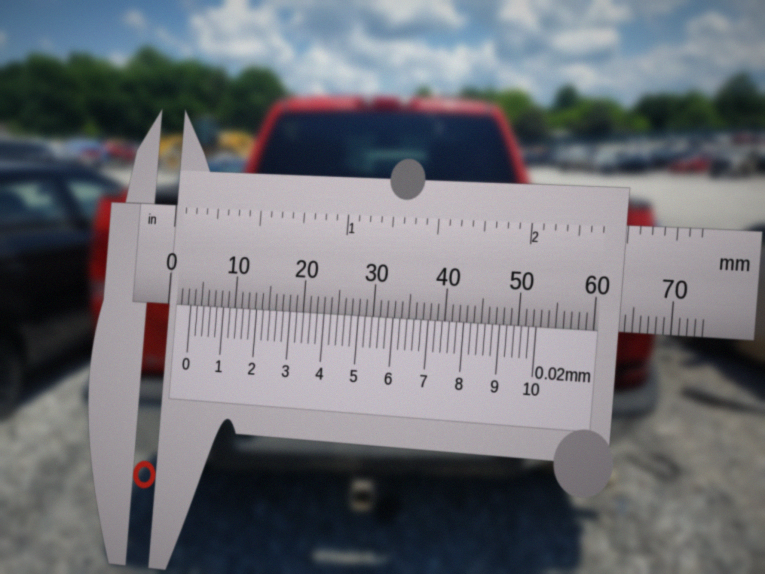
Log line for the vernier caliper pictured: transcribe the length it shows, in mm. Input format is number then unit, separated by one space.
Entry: 3.4 mm
